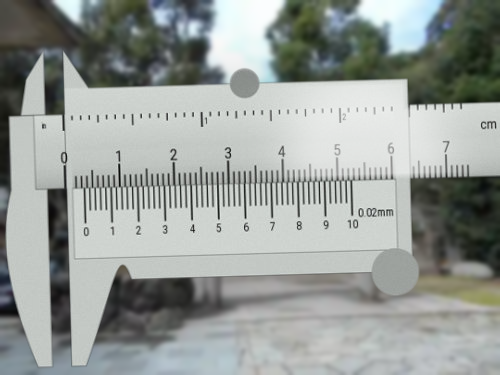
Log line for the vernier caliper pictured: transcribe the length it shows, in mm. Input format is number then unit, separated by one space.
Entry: 3.5 mm
